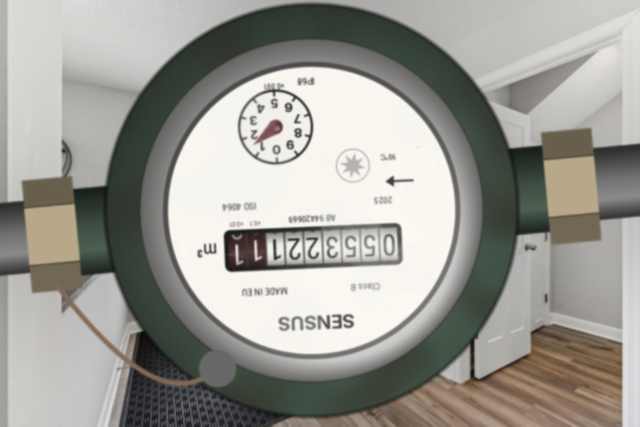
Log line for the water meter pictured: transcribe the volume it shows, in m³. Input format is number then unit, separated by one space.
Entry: 553221.111 m³
